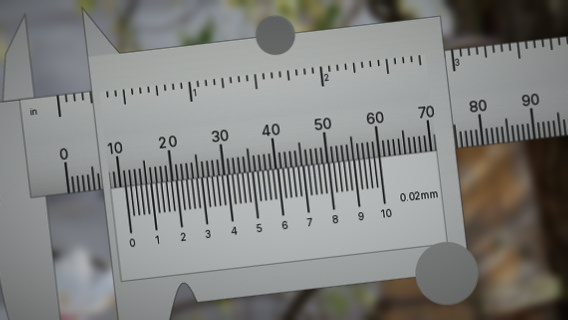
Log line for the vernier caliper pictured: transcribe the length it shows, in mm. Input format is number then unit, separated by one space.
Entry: 11.0 mm
